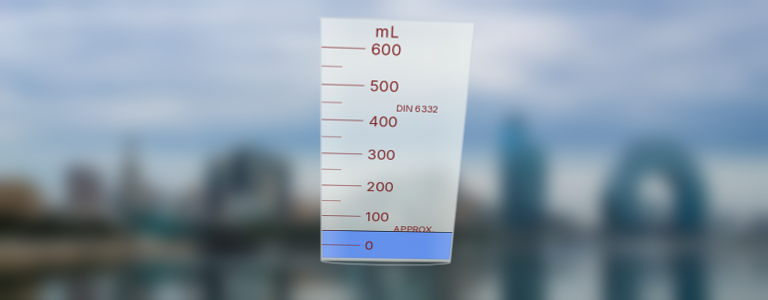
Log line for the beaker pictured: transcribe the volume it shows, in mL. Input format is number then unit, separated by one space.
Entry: 50 mL
